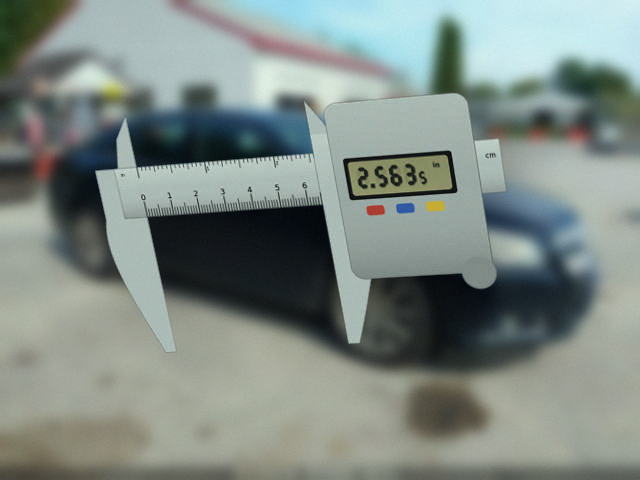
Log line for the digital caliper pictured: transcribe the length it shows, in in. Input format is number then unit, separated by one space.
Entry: 2.5635 in
